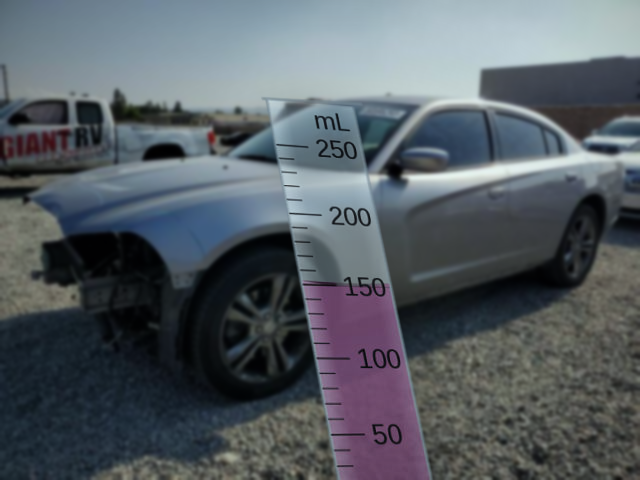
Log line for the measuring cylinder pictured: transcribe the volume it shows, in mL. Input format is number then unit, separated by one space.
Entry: 150 mL
